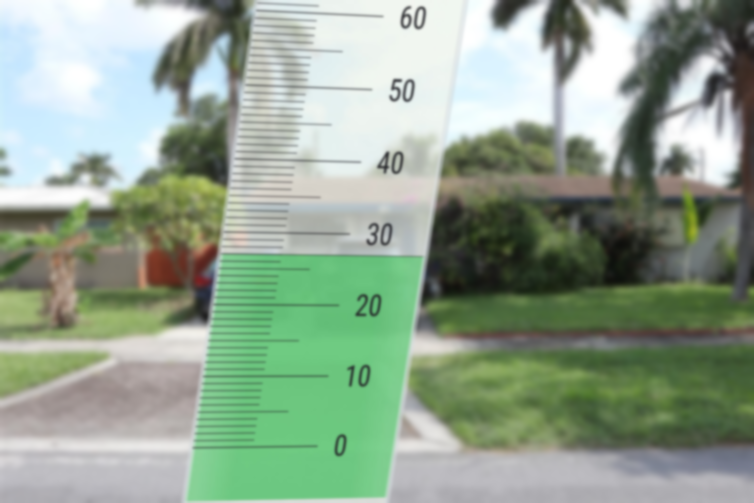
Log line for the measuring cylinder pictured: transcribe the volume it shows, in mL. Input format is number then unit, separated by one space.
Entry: 27 mL
